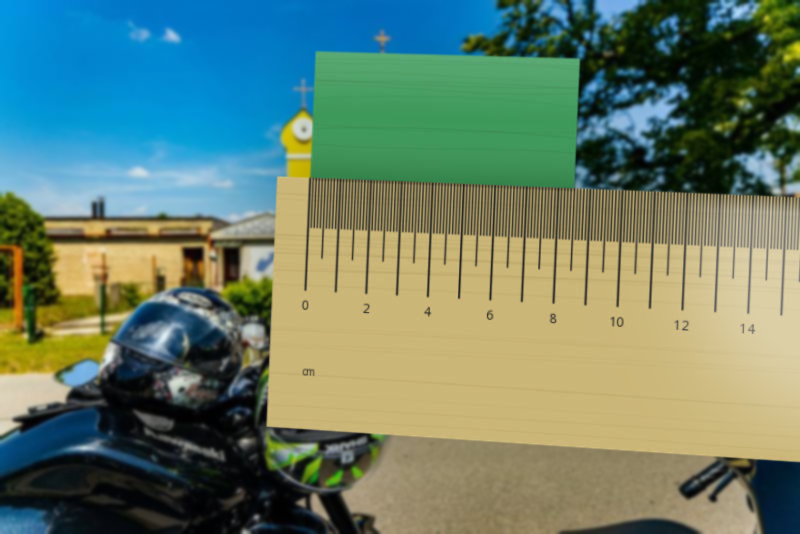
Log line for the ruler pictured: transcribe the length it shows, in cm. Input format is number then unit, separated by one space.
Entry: 8.5 cm
